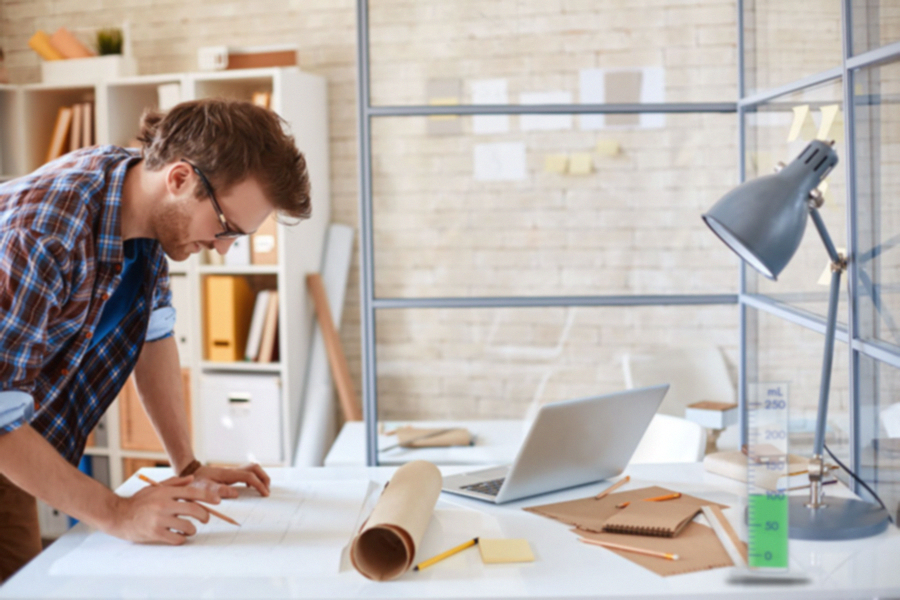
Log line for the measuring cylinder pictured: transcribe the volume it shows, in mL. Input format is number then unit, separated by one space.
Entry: 100 mL
